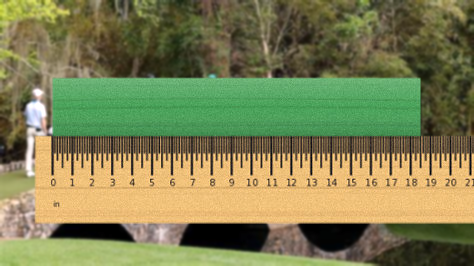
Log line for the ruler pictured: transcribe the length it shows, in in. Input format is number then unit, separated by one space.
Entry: 18.5 in
